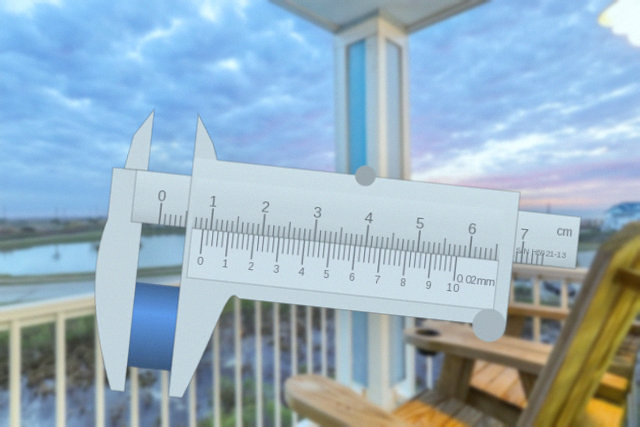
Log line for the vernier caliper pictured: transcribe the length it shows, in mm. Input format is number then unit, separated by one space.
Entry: 8.5 mm
